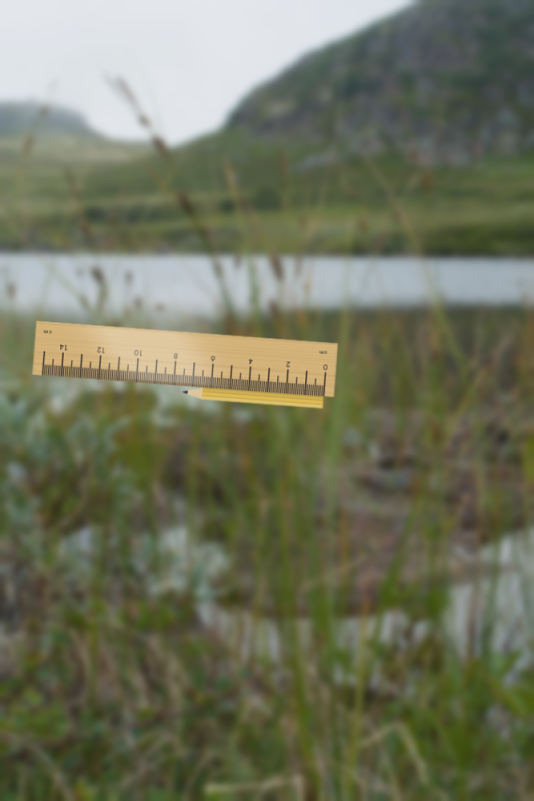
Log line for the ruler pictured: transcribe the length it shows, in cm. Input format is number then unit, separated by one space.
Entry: 7.5 cm
